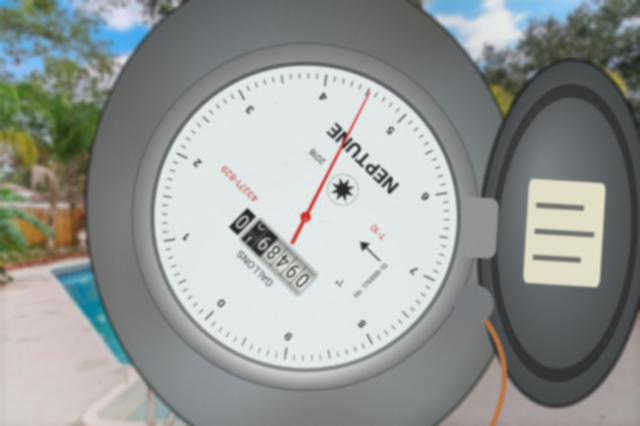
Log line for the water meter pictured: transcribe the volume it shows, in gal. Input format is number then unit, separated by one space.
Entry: 948914.5 gal
